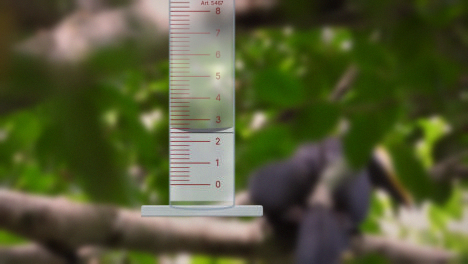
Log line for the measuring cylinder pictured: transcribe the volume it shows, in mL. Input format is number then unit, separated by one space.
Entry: 2.4 mL
